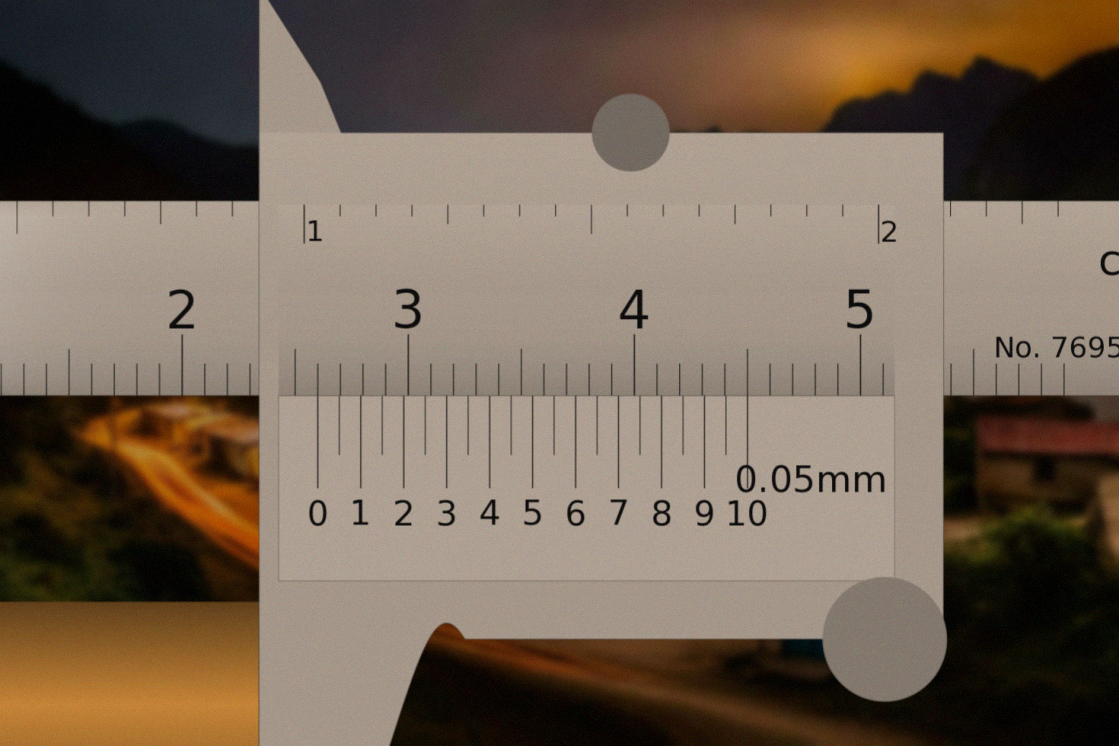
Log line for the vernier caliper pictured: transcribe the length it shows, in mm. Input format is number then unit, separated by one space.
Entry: 26.00 mm
